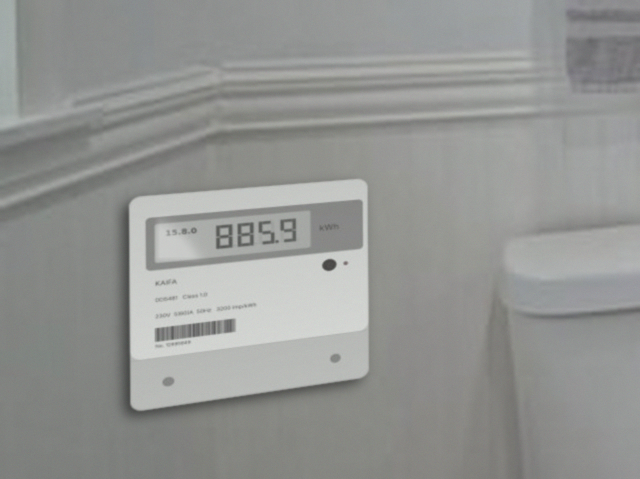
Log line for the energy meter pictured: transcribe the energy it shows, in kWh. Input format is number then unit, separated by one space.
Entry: 885.9 kWh
